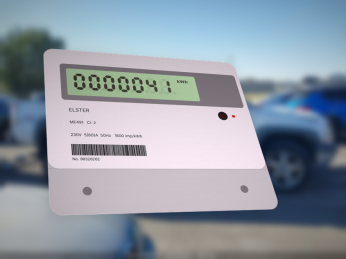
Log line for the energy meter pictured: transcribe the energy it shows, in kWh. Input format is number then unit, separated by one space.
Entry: 41 kWh
